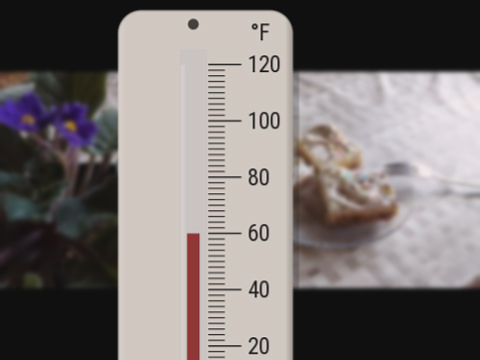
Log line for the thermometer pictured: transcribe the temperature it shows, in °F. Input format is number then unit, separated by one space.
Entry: 60 °F
